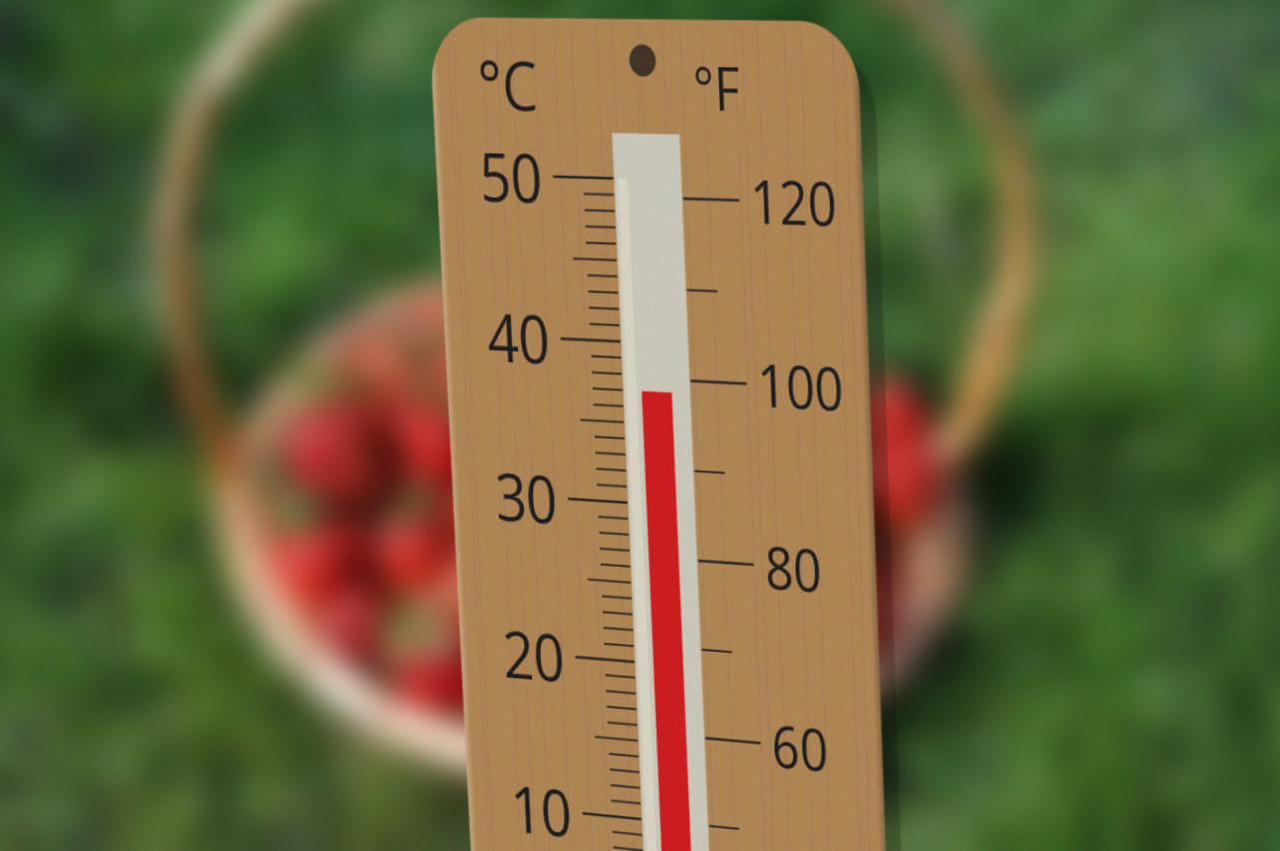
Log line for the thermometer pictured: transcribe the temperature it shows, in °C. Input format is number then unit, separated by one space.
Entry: 37 °C
